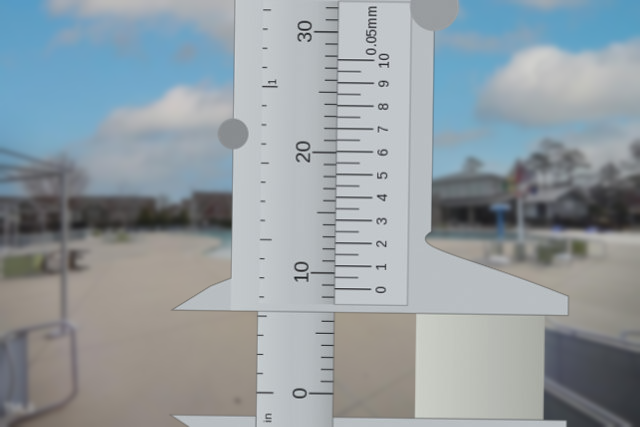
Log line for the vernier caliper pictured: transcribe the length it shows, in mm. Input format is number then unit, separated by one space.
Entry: 8.7 mm
